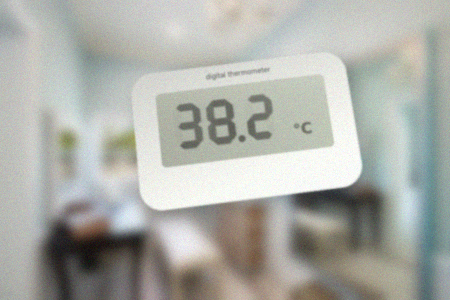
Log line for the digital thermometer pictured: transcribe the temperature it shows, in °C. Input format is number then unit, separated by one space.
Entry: 38.2 °C
